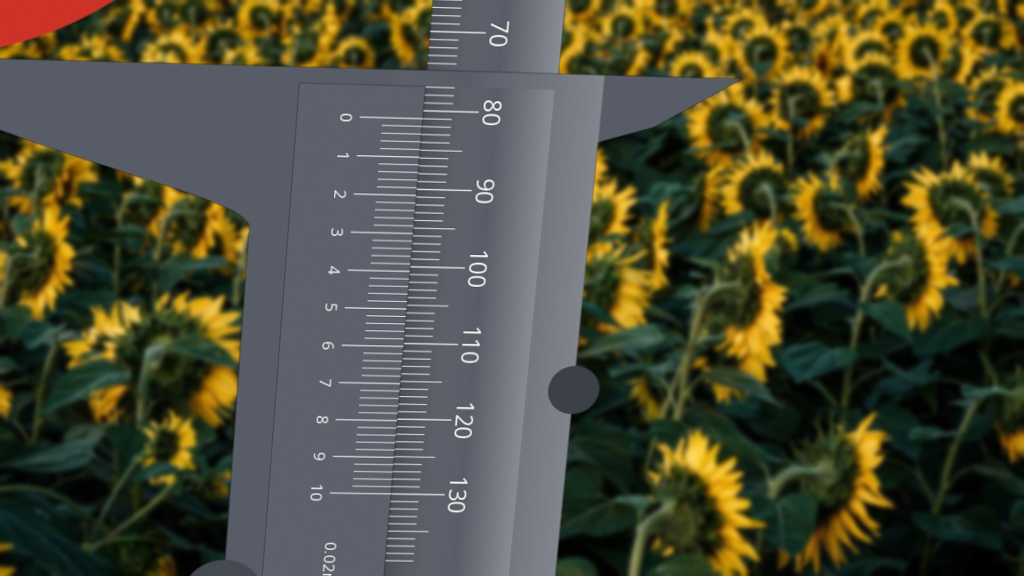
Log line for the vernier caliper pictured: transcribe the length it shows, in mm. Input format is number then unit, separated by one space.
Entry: 81.0 mm
